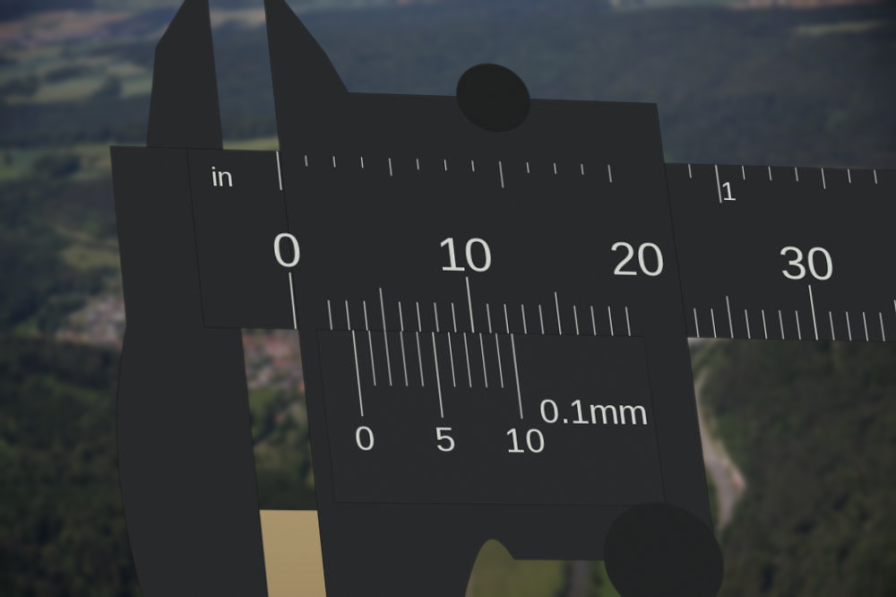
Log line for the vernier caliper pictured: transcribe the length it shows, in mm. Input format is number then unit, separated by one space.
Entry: 3.2 mm
